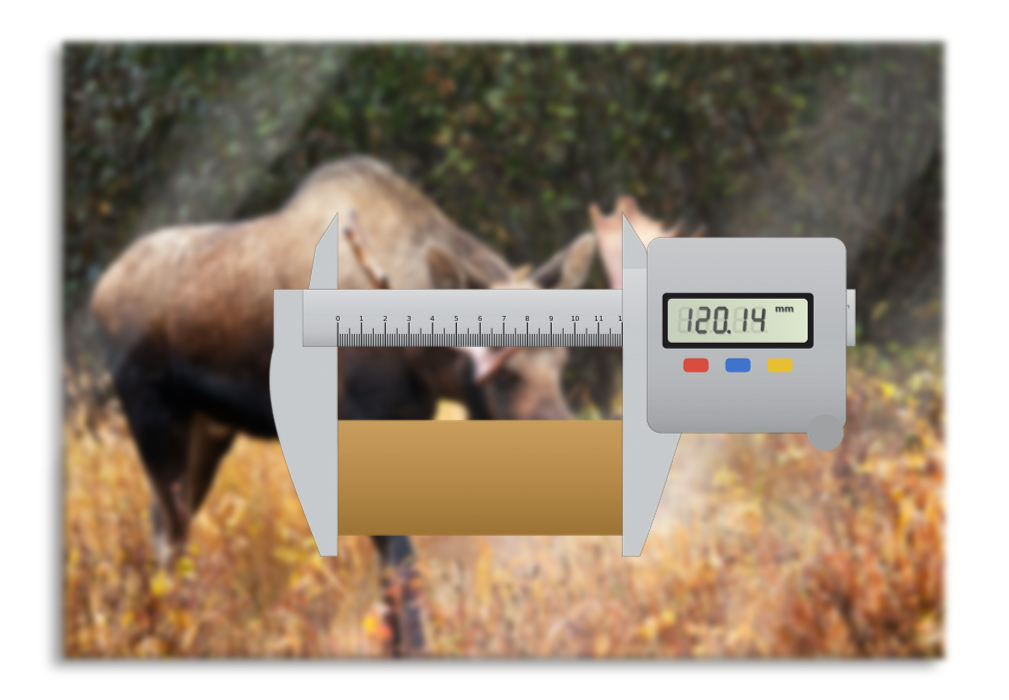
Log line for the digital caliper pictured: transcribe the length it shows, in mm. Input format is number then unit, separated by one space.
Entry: 120.14 mm
